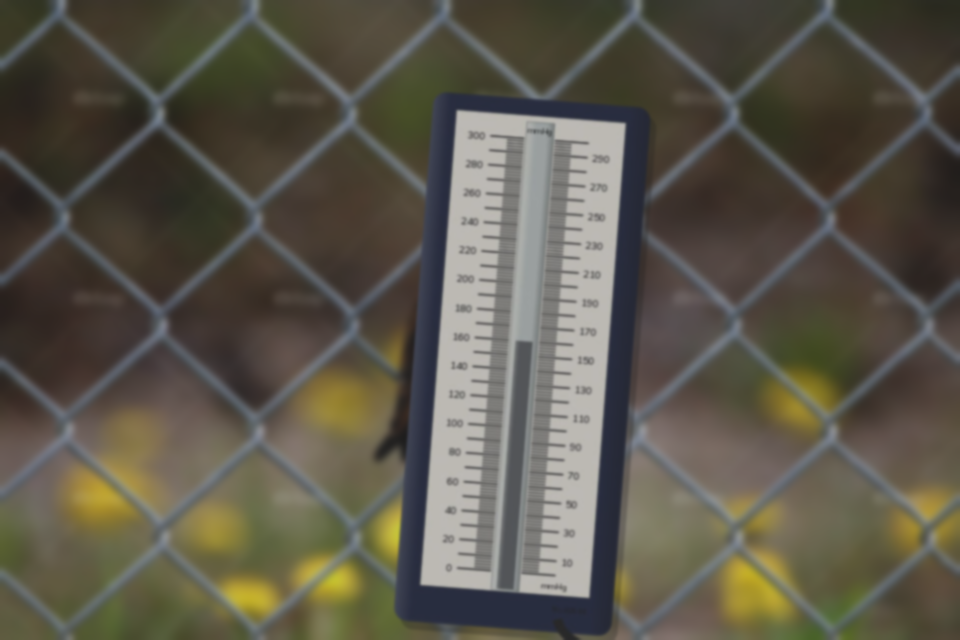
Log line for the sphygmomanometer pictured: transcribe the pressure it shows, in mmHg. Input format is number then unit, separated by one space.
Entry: 160 mmHg
